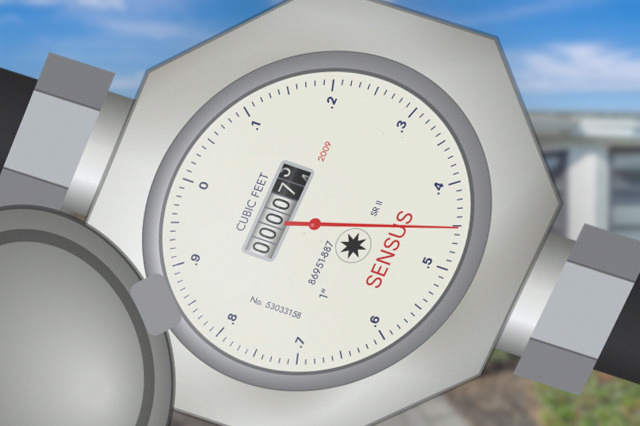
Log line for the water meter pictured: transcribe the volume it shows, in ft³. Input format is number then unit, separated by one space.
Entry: 73.45 ft³
